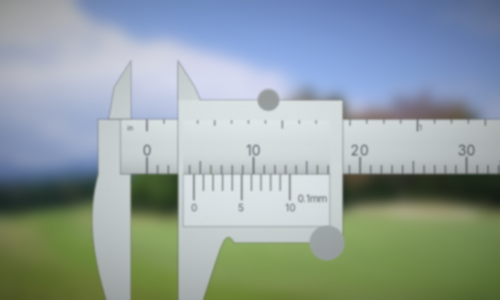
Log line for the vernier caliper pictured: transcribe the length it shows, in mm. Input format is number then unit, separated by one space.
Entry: 4.4 mm
